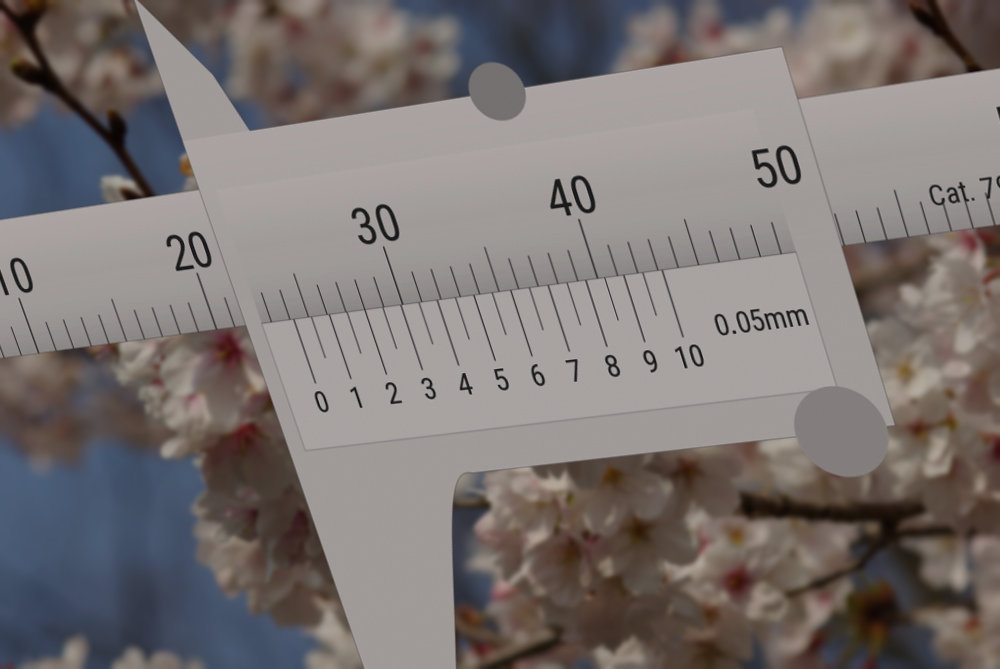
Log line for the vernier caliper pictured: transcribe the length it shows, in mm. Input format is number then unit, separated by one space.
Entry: 24.2 mm
